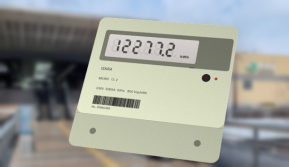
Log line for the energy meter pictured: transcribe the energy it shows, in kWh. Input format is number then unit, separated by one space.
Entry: 12277.2 kWh
